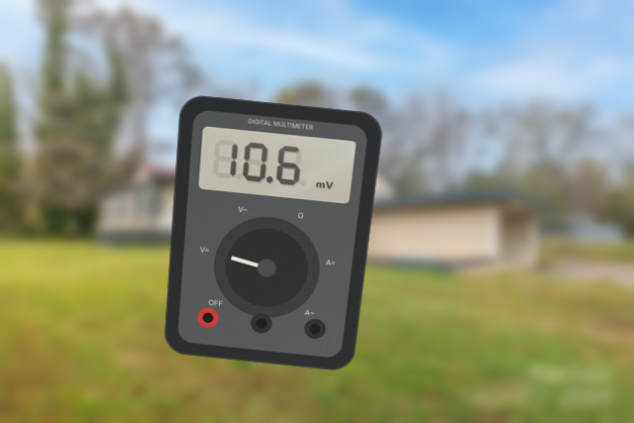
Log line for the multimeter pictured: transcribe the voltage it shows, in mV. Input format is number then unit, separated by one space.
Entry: 10.6 mV
